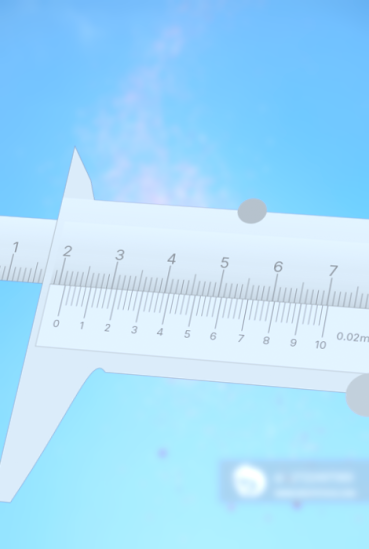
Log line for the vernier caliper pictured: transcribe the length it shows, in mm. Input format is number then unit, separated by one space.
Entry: 21.2 mm
